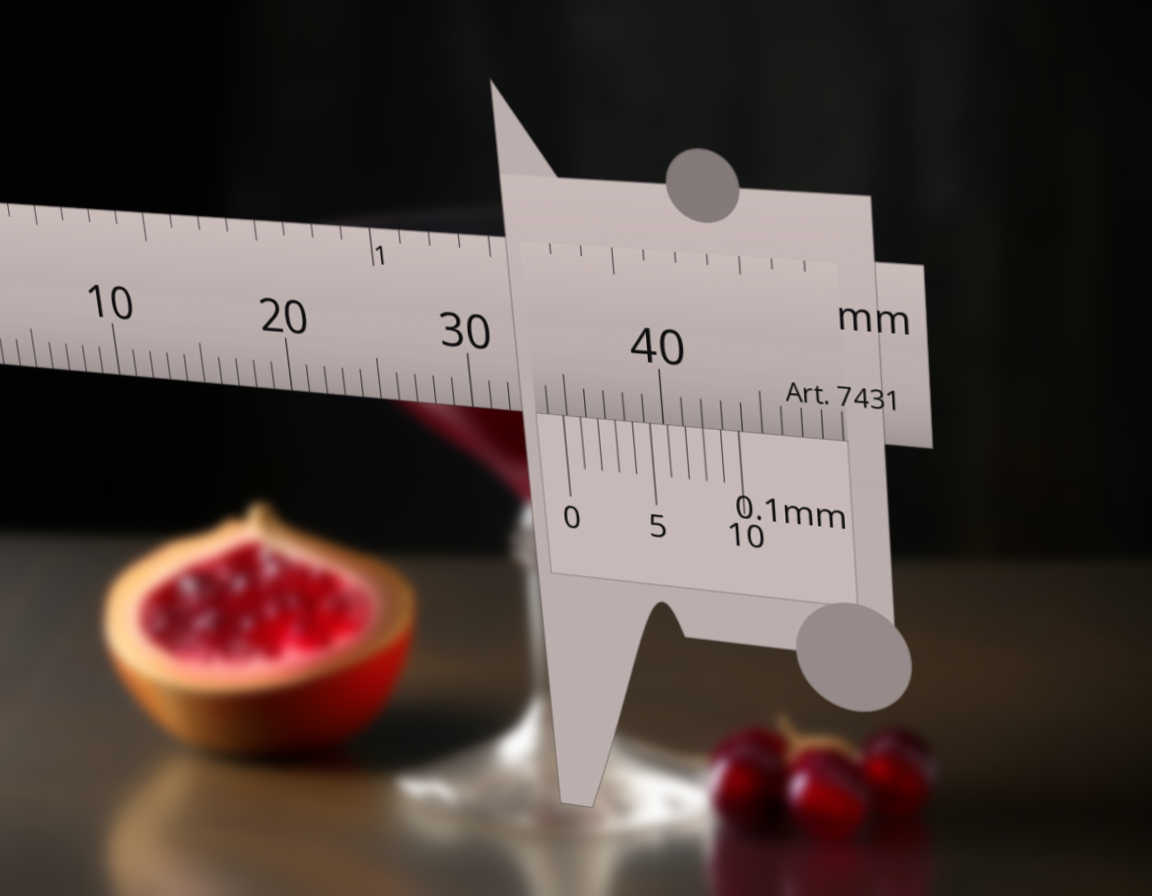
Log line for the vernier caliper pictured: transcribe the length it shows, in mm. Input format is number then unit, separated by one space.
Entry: 34.8 mm
